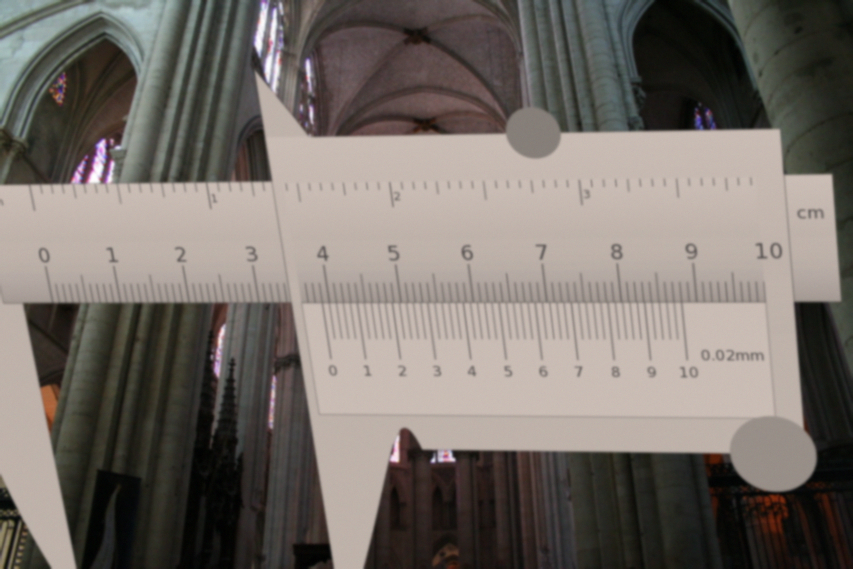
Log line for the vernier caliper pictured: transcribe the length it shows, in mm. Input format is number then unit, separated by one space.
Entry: 39.0 mm
